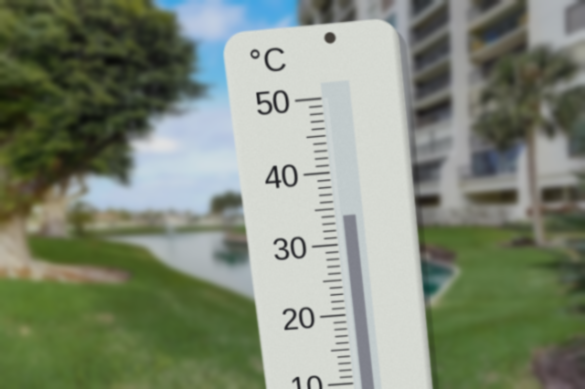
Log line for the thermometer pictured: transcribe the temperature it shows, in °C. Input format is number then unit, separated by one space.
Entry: 34 °C
